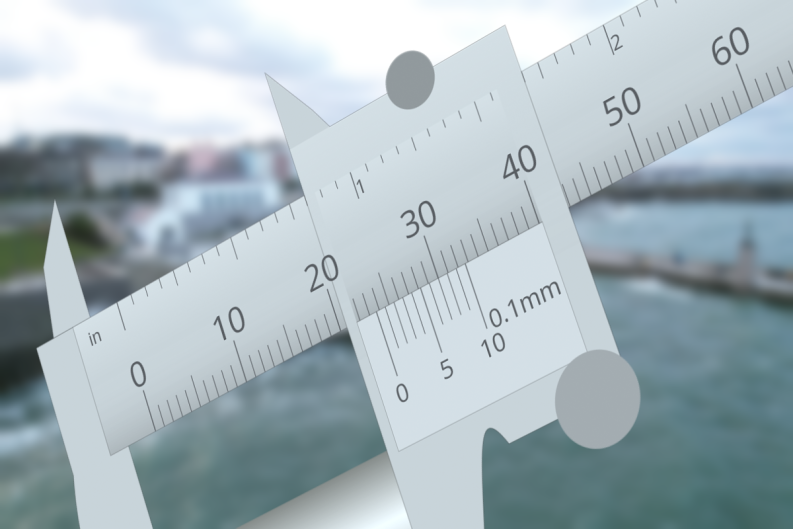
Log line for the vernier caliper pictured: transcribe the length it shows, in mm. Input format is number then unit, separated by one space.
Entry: 23.7 mm
